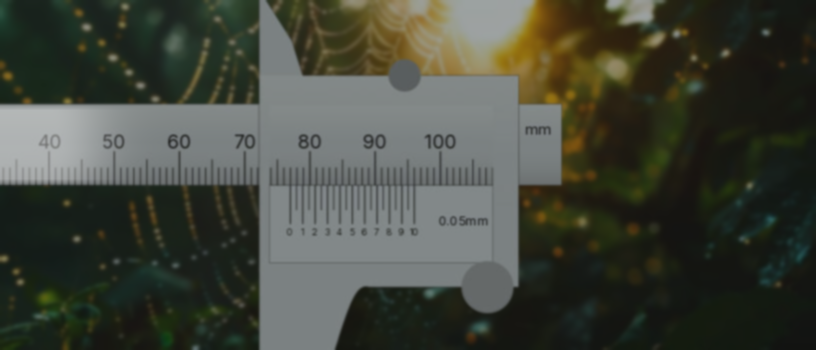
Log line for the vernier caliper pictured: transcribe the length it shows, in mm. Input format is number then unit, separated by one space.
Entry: 77.0 mm
